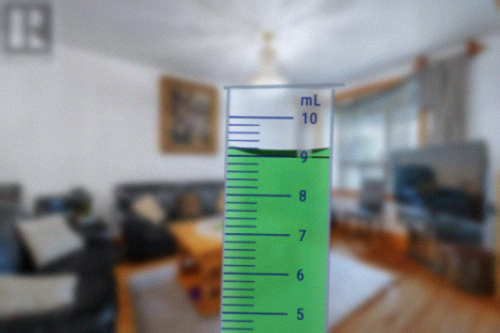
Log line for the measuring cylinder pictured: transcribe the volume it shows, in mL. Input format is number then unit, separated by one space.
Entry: 9 mL
